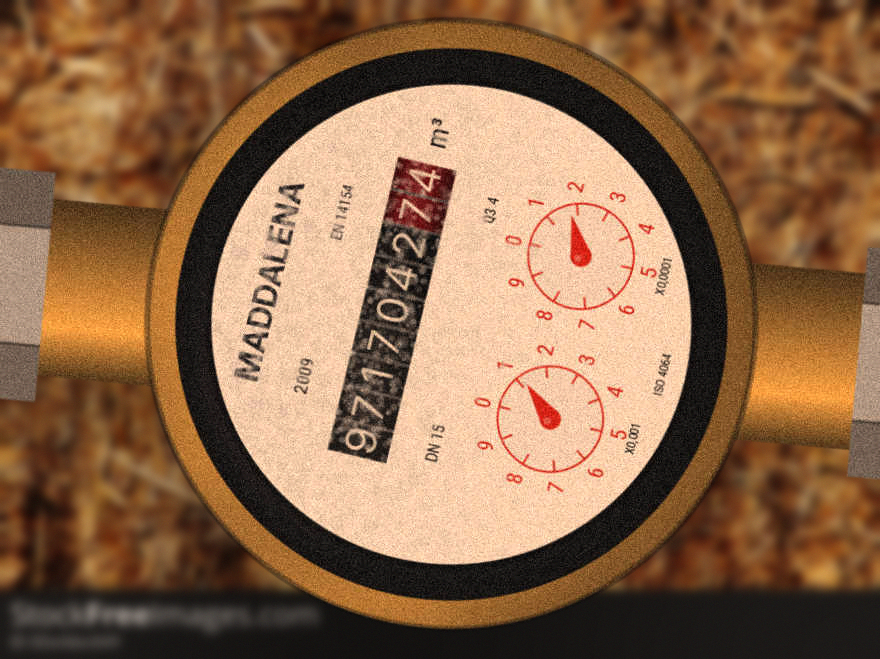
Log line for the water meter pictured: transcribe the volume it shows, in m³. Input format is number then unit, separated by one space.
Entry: 9717042.7411 m³
